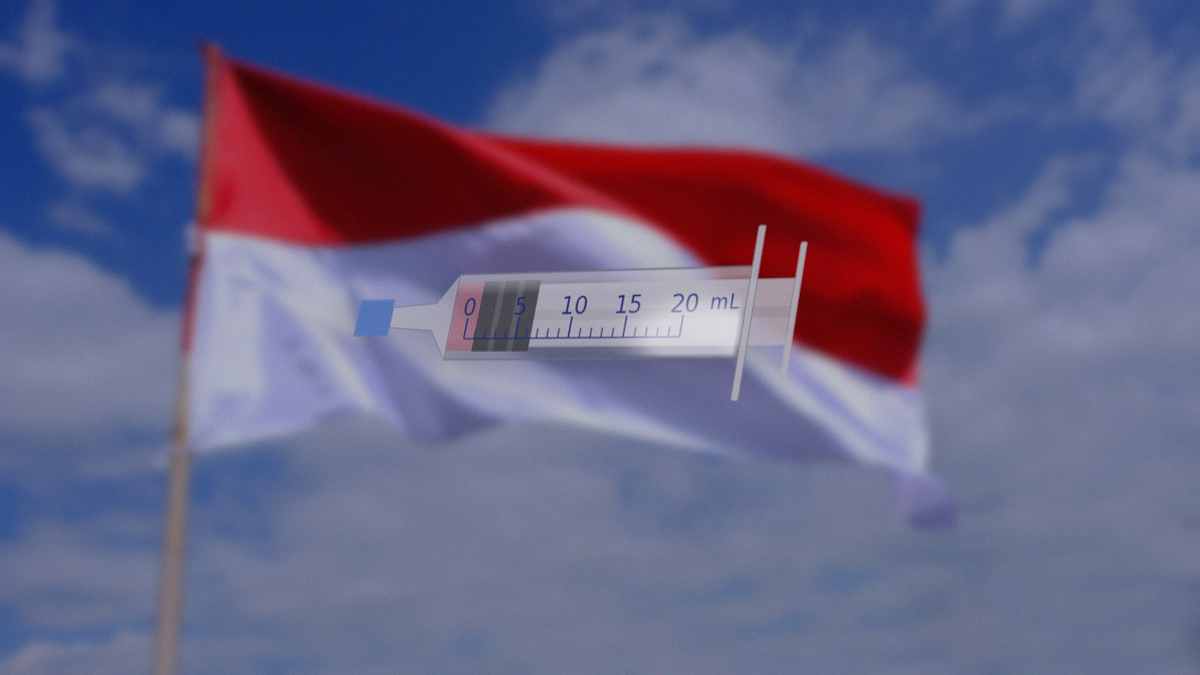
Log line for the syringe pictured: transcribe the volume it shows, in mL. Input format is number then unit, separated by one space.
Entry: 1 mL
